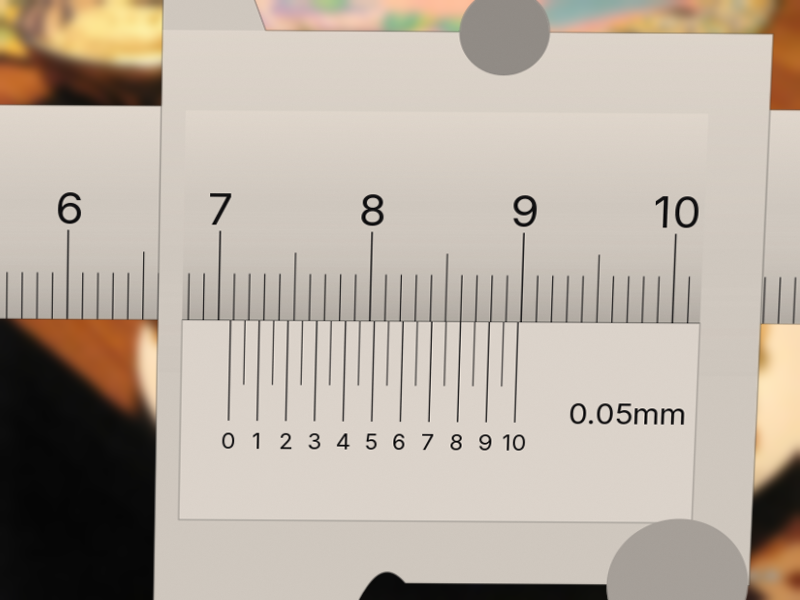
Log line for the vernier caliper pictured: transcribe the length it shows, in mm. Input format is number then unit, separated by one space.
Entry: 70.8 mm
